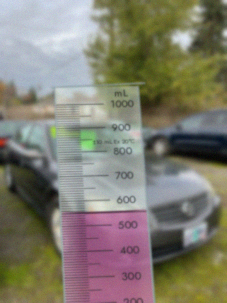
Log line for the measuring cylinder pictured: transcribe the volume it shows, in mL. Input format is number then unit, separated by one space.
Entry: 550 mL
